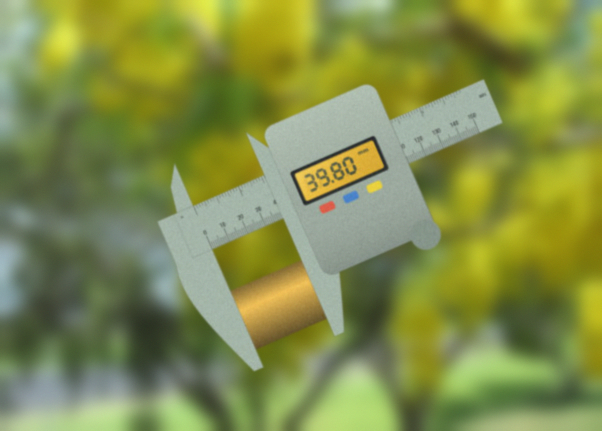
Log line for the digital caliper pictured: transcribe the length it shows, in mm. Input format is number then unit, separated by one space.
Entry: 39.80 mm
